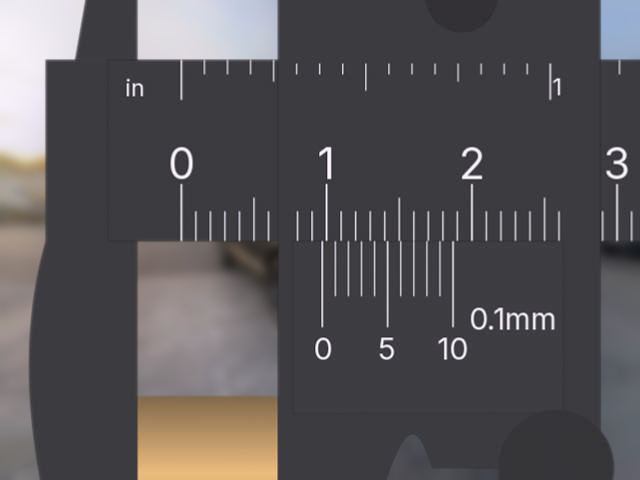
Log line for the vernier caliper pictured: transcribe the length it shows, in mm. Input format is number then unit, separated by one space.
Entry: 9.7 mm
